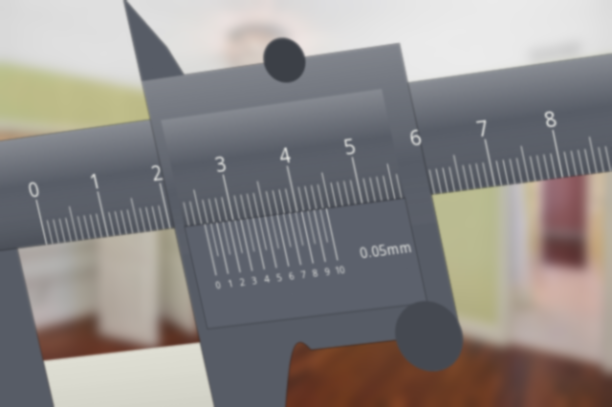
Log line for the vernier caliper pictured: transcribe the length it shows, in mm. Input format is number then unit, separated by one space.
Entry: 25.5 mm
